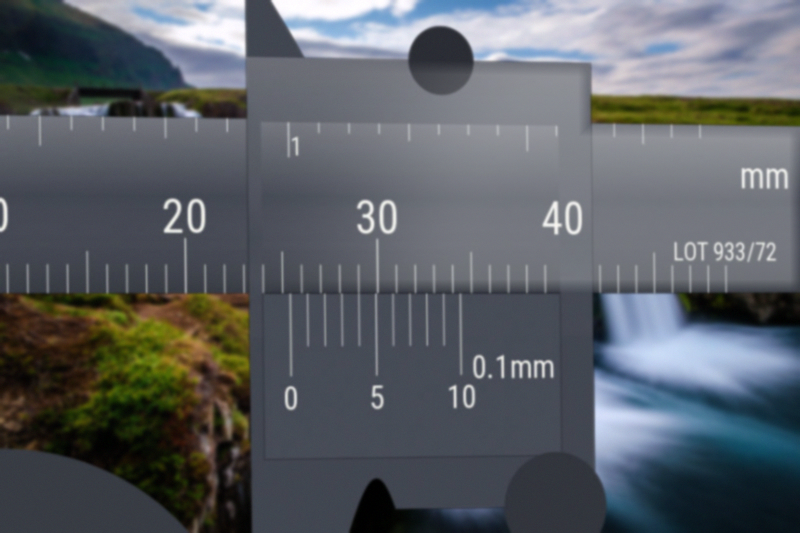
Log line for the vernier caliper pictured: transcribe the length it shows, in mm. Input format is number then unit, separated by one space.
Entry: 25.4 mm
